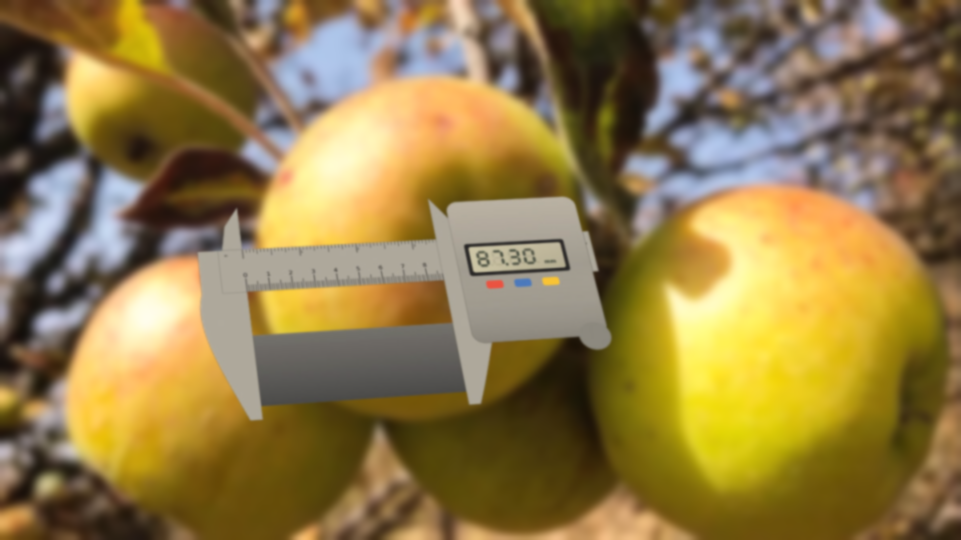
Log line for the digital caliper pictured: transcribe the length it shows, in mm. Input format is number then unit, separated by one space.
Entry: 87.30 mm
